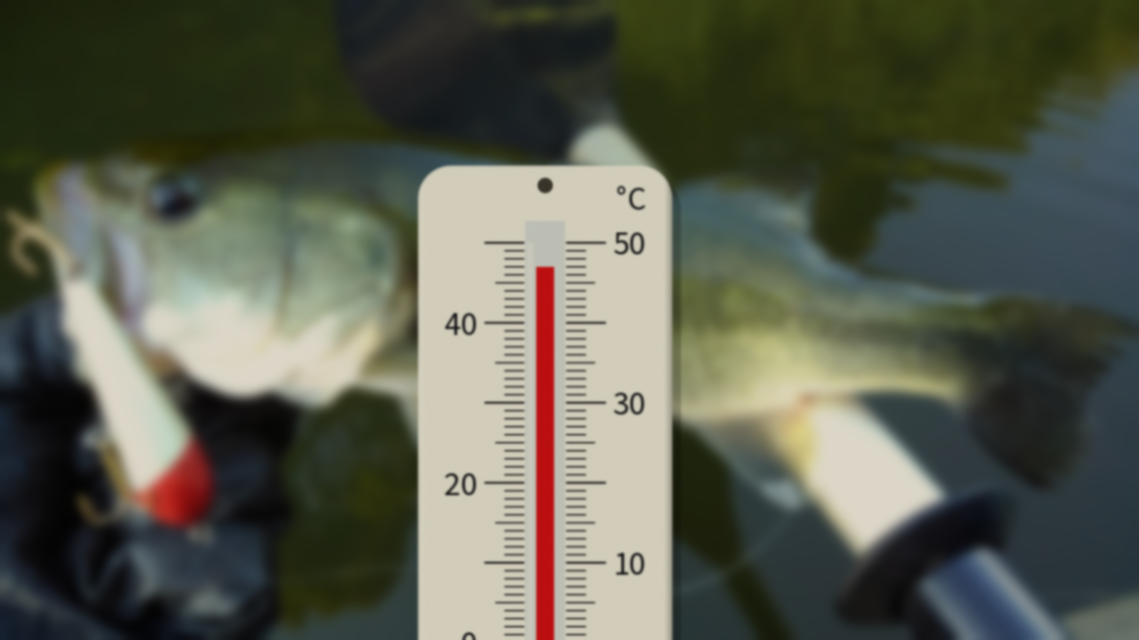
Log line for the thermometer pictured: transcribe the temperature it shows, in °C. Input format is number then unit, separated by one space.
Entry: 47 °C
